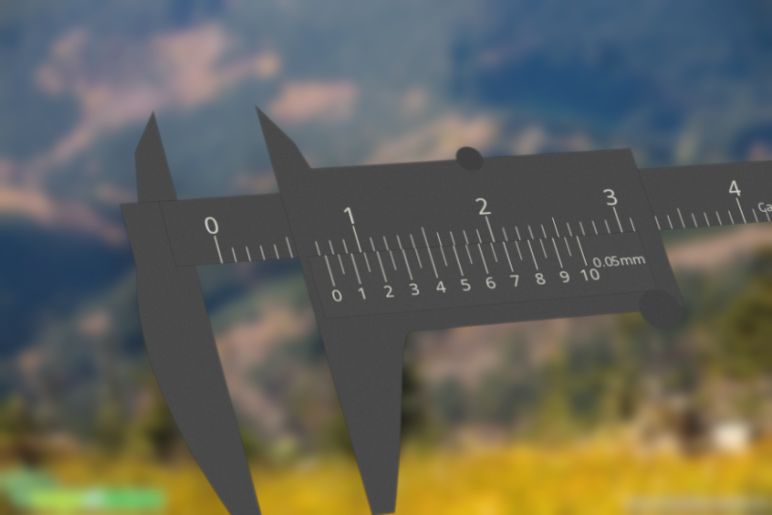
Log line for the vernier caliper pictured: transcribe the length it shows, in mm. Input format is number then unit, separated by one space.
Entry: 7.4 mm
